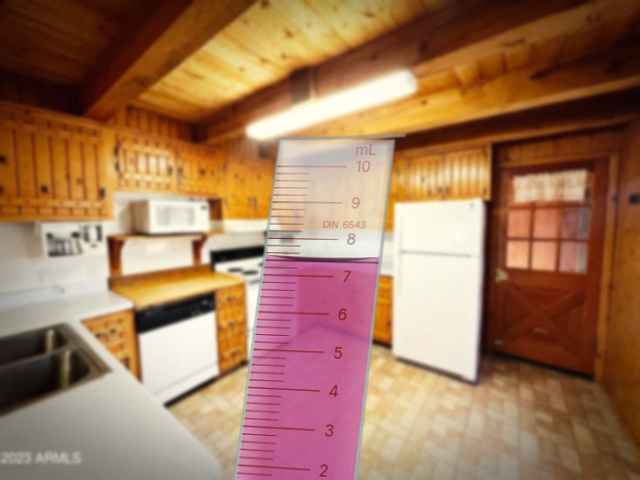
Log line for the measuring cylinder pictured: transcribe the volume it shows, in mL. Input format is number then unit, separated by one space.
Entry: 7.4 mL
